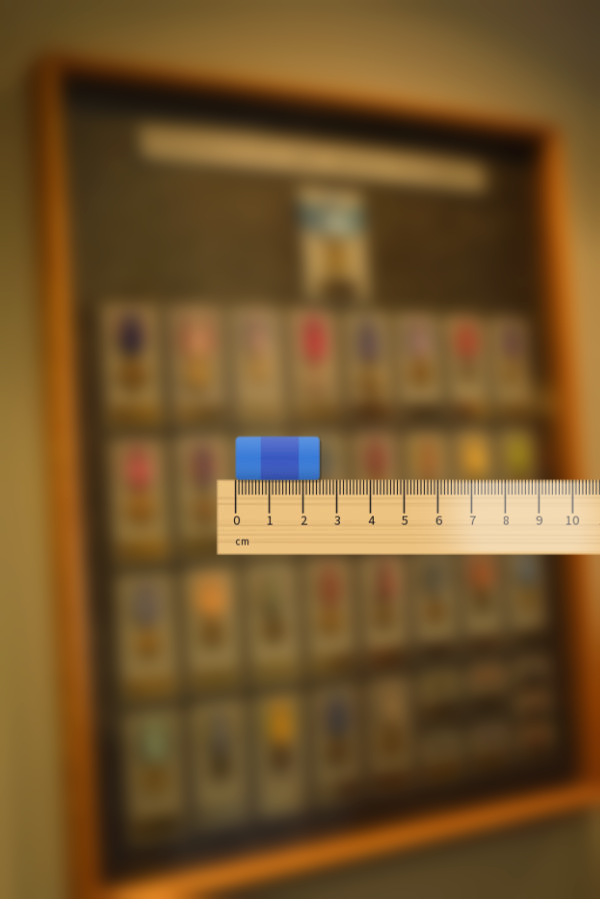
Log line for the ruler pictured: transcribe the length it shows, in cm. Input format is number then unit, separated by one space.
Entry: 2.5 cm
